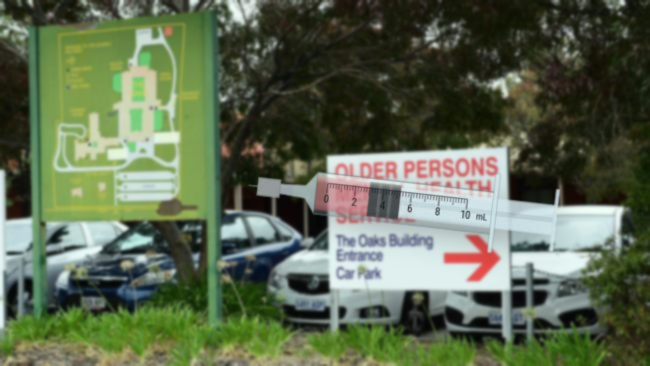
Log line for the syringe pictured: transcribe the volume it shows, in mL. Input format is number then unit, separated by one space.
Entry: 3 mL
